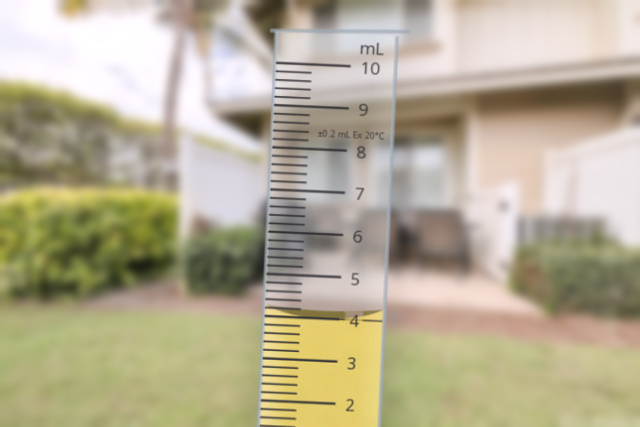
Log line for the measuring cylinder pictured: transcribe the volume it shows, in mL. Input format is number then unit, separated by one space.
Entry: 4 mL
